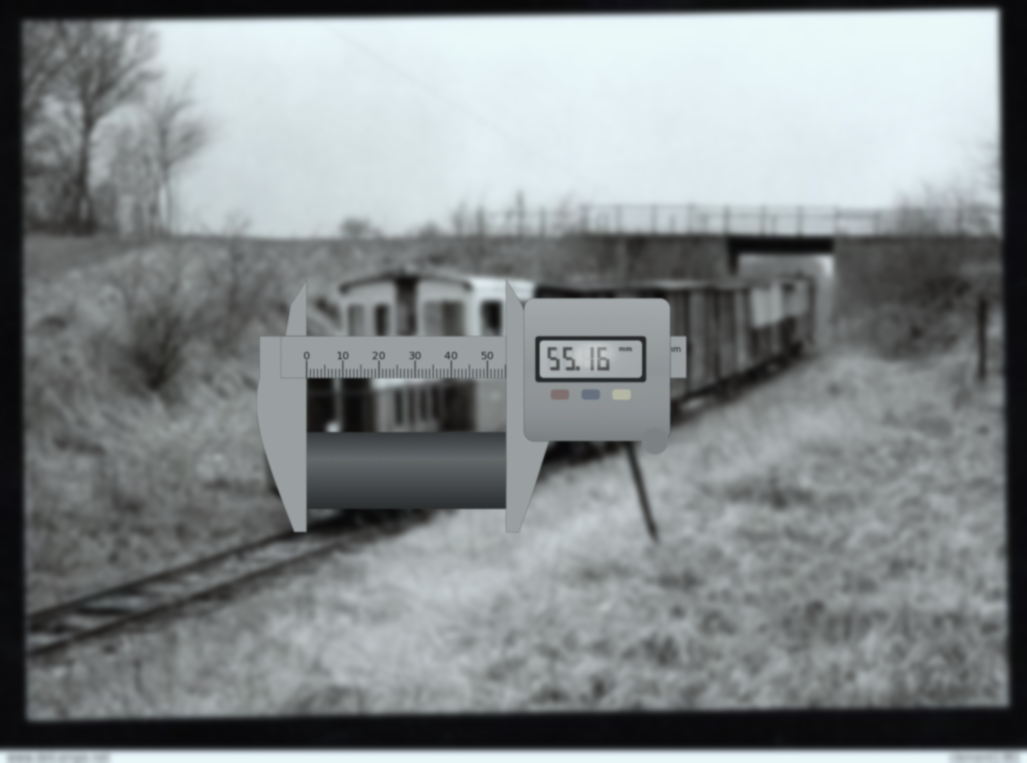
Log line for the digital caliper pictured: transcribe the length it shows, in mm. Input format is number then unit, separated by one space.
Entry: 55.16 mm
